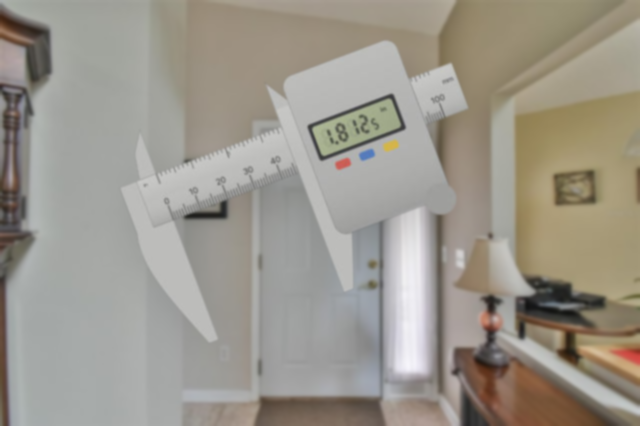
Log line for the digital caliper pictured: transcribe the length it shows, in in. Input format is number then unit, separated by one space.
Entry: 1.8125 in
